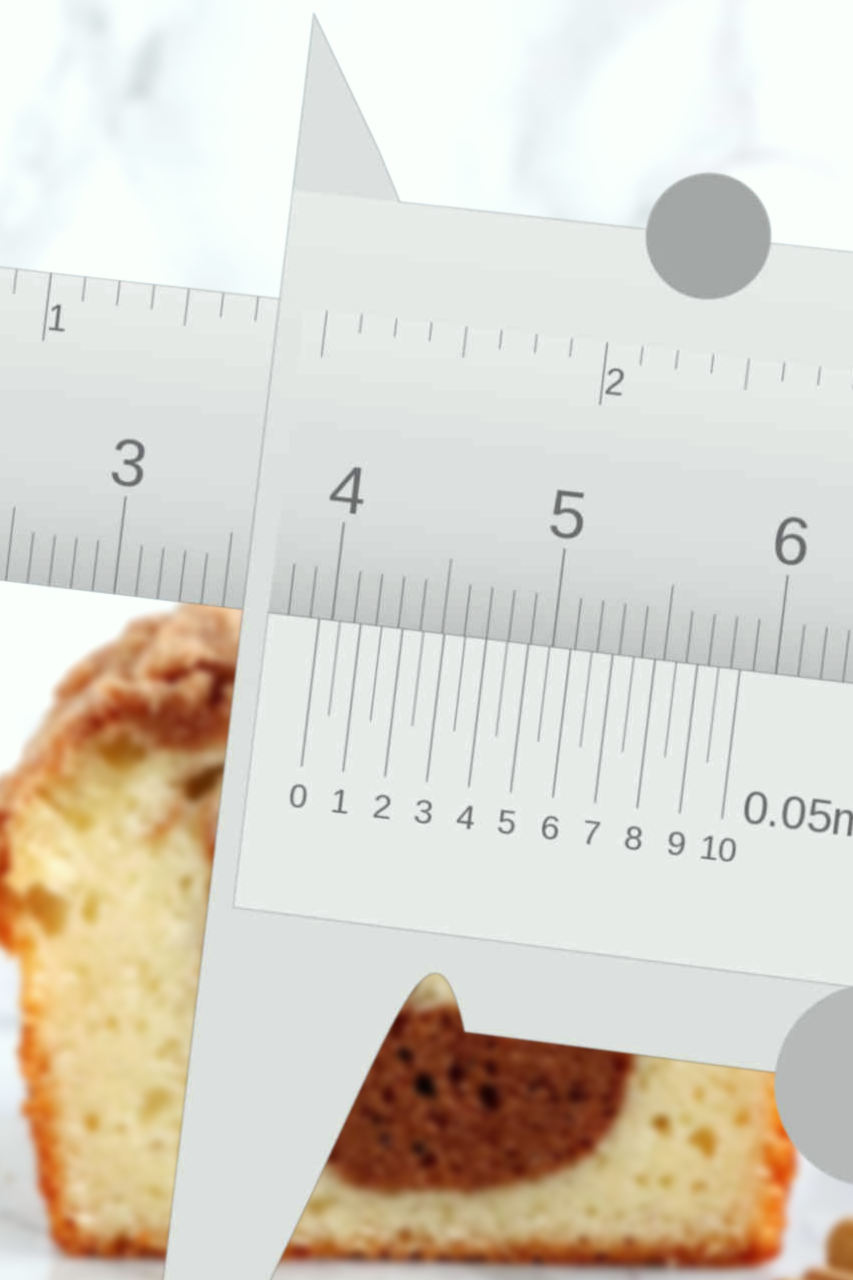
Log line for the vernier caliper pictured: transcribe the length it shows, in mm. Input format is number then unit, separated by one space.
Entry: 39.4 mm
